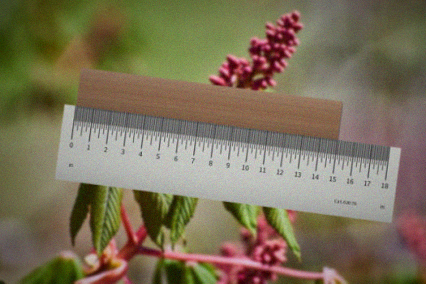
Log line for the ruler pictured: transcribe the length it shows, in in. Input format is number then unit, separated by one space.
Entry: 15 in
